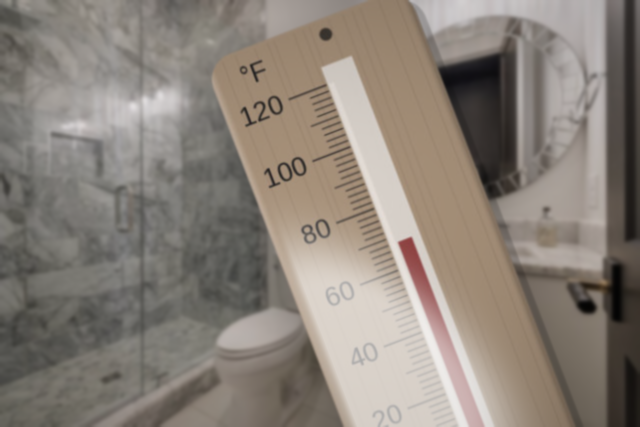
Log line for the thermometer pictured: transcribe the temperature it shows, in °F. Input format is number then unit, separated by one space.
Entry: 68 °F
